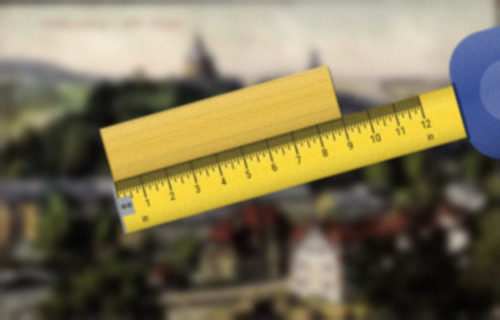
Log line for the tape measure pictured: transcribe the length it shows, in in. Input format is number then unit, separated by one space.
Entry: 9 in
